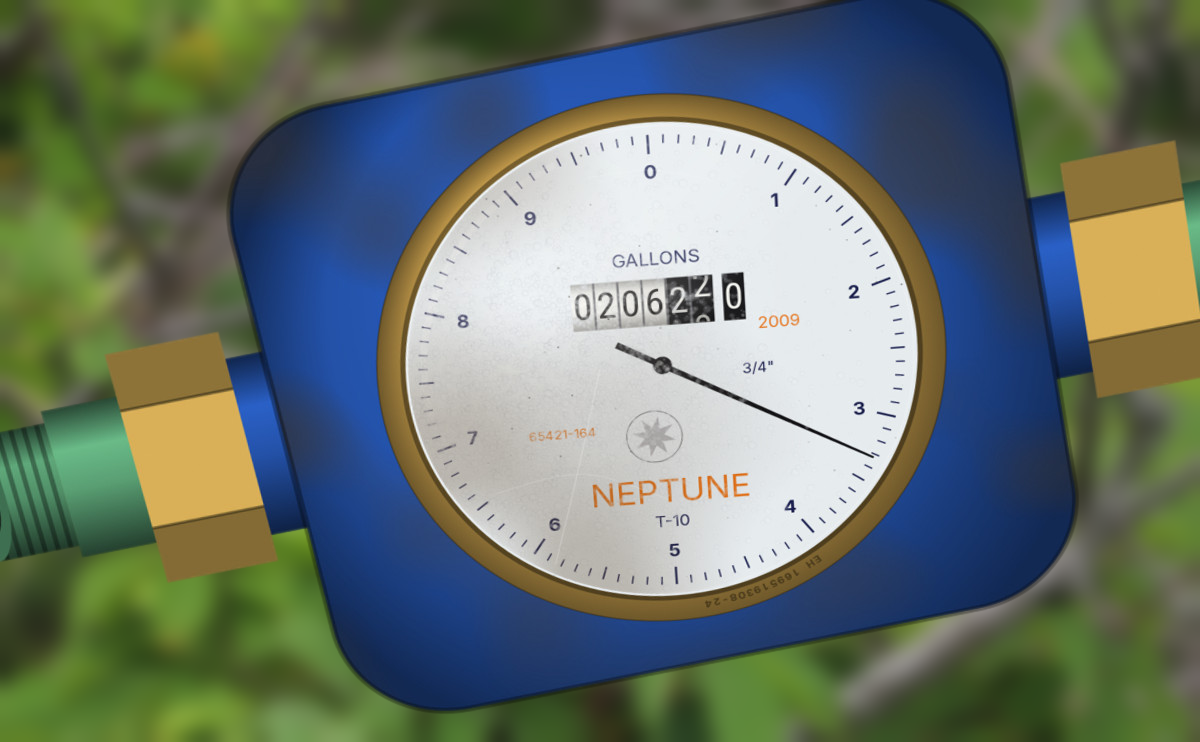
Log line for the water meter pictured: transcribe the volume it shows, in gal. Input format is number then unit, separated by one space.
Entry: 206223.3 gal
